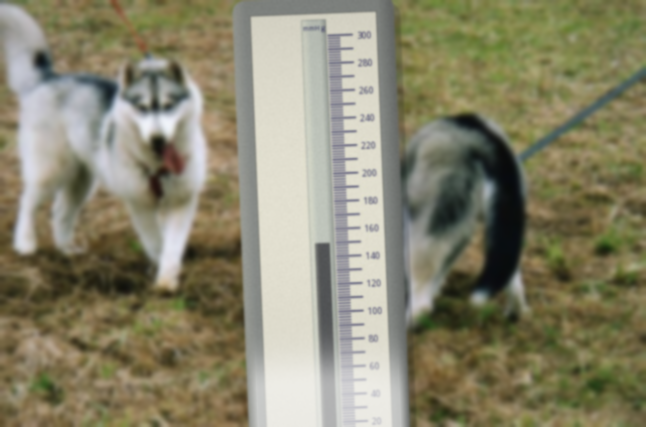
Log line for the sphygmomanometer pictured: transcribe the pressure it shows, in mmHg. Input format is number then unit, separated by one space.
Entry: 150 mmHg
